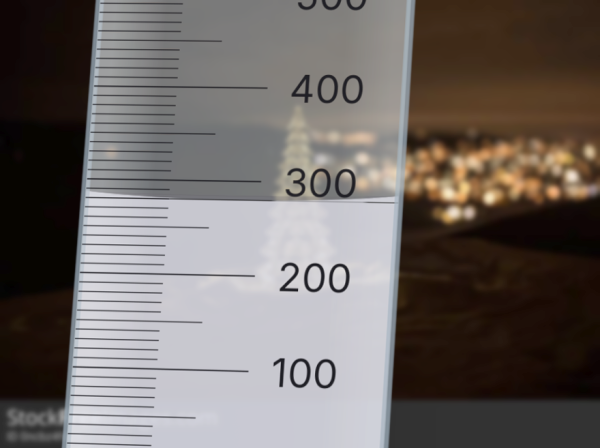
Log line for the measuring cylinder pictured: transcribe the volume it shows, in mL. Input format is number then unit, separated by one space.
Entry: 280 mL
